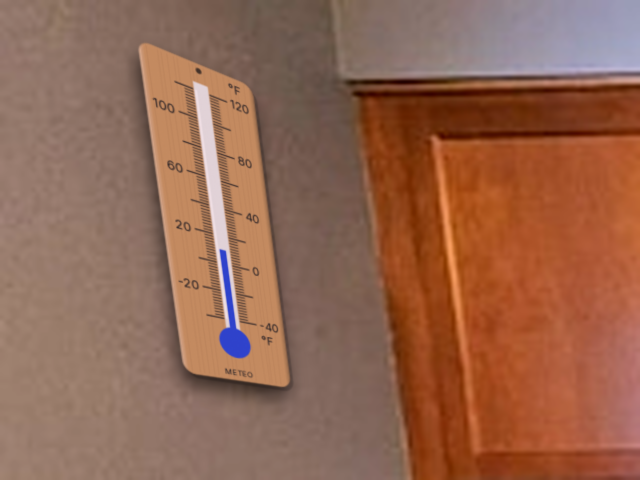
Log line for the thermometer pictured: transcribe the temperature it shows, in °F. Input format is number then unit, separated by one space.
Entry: 10 °F
